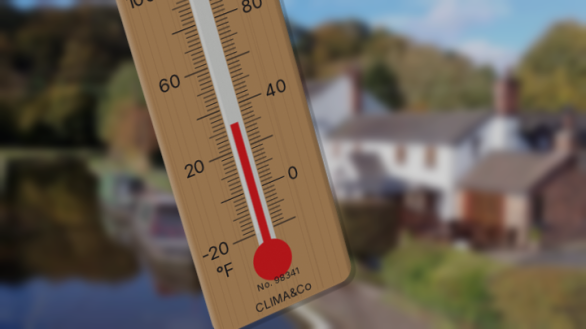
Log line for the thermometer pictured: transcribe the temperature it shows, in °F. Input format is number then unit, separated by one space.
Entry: 32 °F
